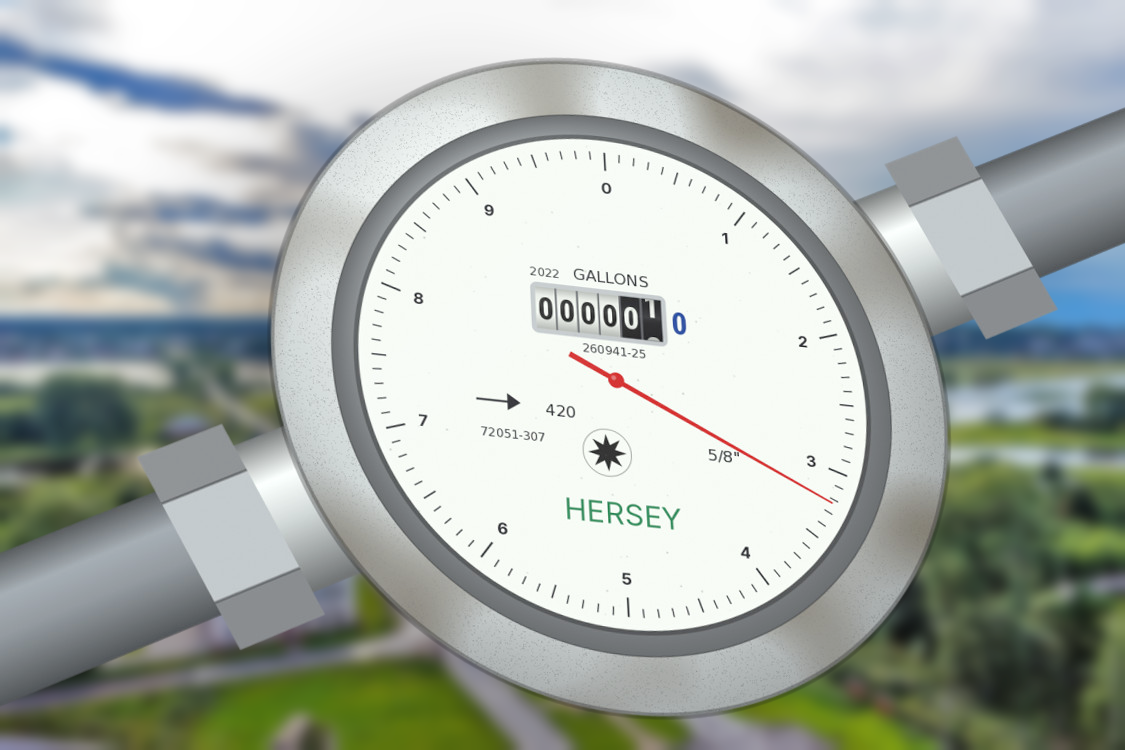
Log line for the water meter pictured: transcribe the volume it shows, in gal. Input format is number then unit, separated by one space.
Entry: 13.2 gal
